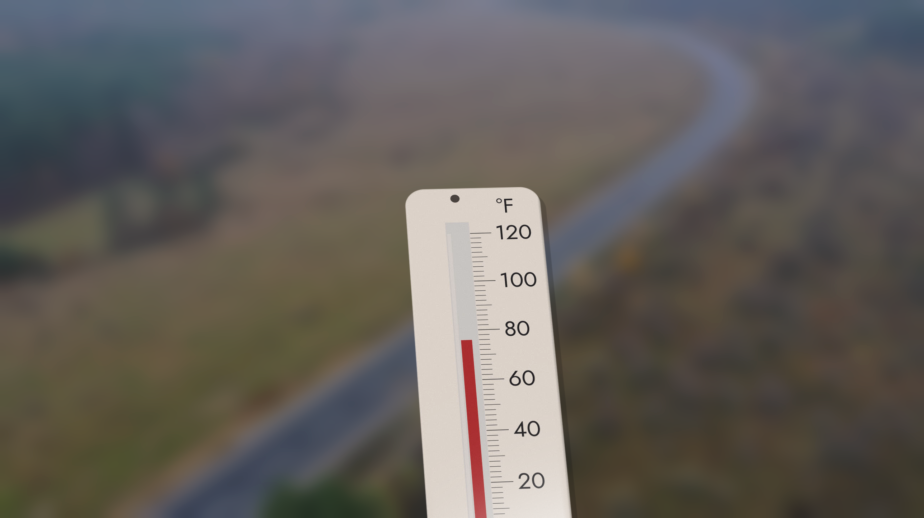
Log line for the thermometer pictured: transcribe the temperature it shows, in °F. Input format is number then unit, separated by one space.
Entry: 76 °F
